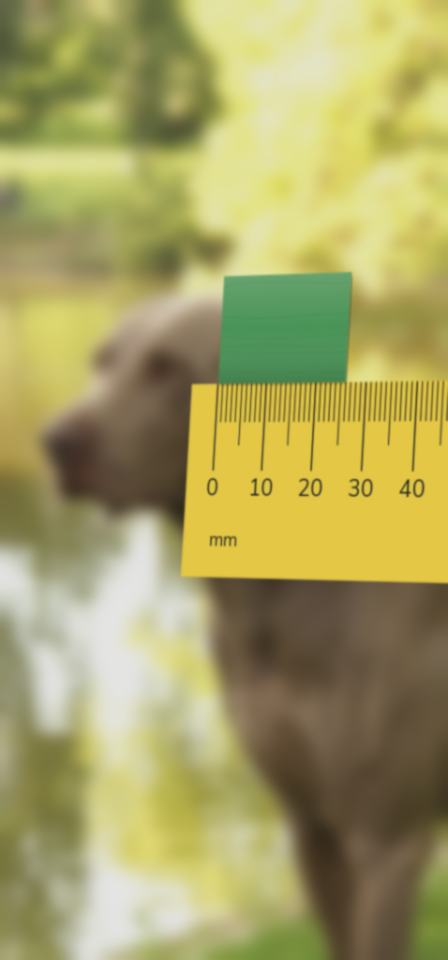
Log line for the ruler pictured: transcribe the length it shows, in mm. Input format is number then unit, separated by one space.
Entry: 26 mm
